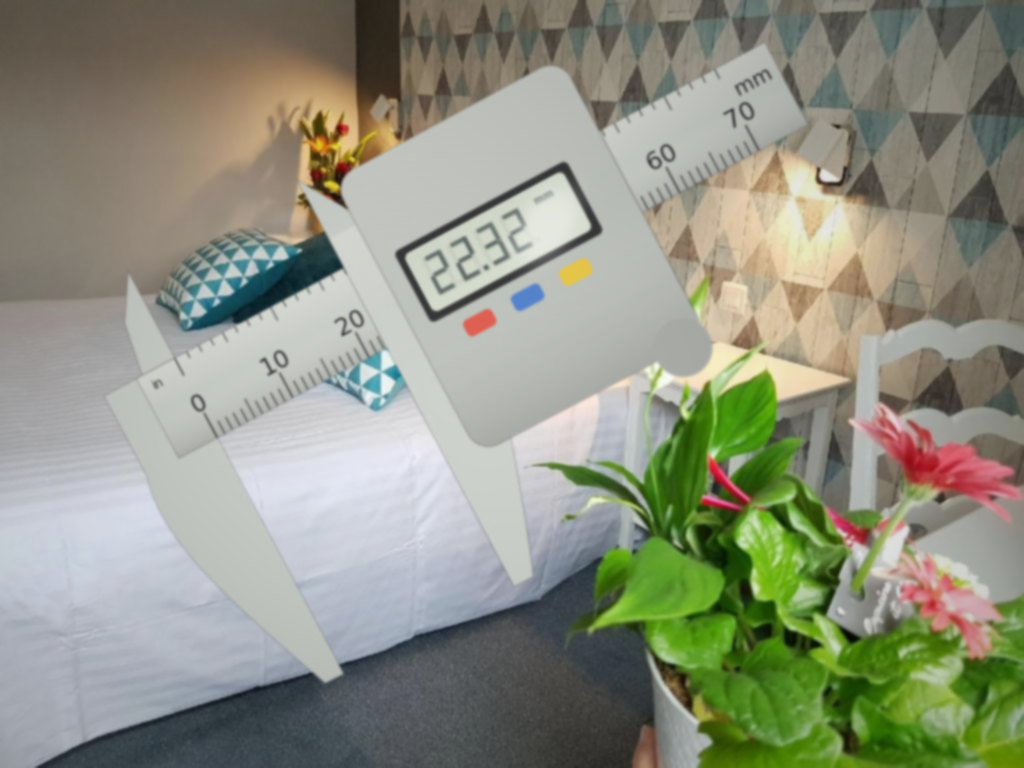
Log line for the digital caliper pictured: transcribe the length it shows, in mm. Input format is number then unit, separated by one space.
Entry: 22.32 mm
